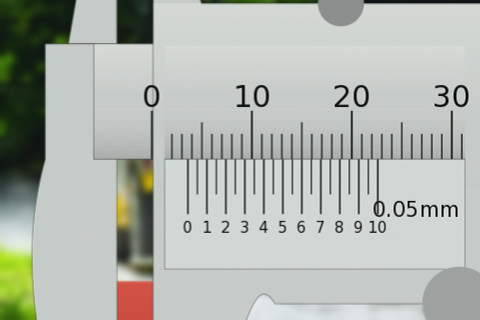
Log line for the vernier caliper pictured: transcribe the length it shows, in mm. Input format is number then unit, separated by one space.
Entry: 3.6 mm
